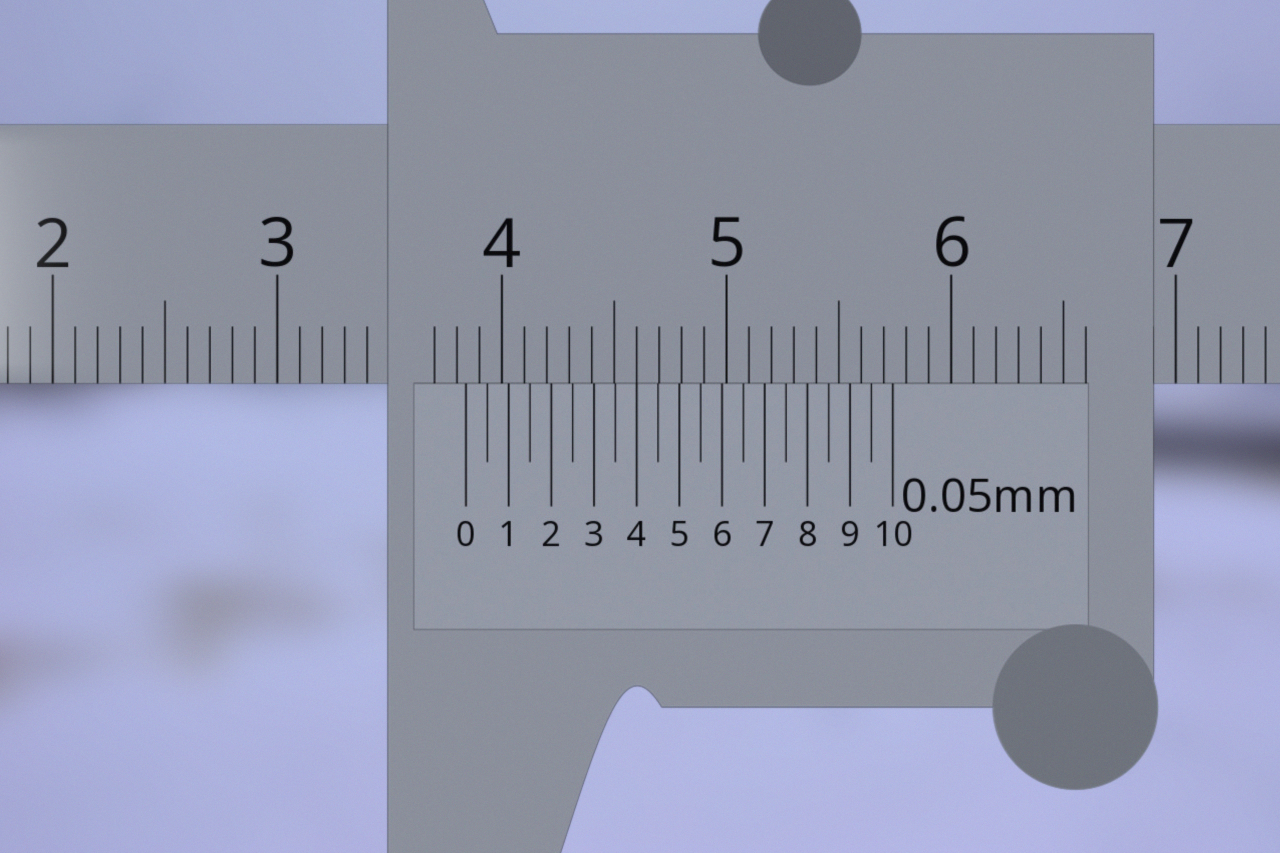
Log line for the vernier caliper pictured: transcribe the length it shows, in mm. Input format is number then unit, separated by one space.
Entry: 38.4 mm
